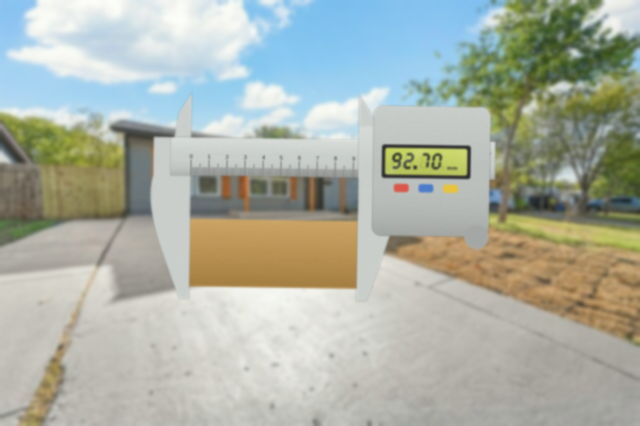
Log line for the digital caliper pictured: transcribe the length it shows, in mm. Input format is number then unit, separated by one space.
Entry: 92.70 mm
